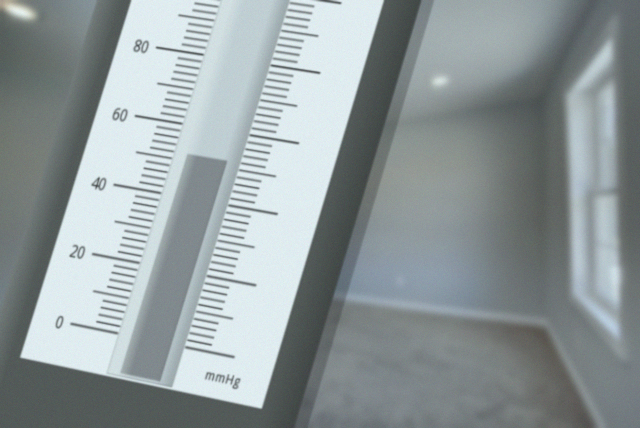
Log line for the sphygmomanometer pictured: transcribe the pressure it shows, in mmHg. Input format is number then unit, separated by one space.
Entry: 52 mmHg
